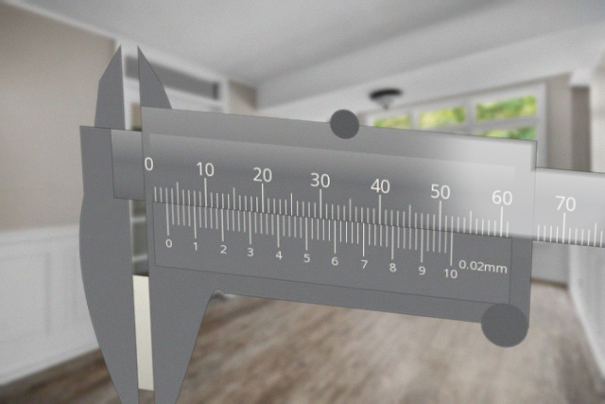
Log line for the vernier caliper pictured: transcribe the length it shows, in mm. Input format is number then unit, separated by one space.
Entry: 3.0 mm
